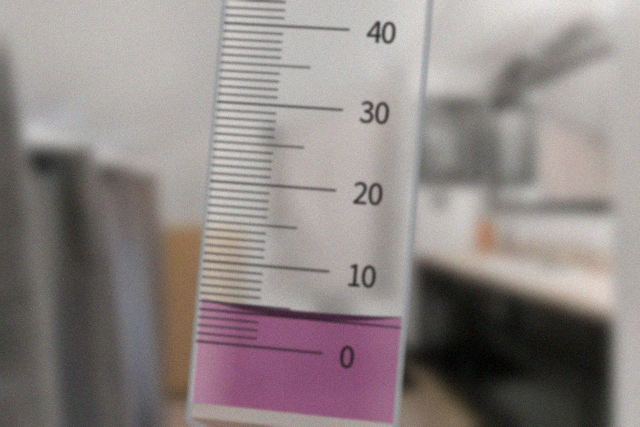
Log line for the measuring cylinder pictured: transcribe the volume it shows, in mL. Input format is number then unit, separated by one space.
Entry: 4 mL
